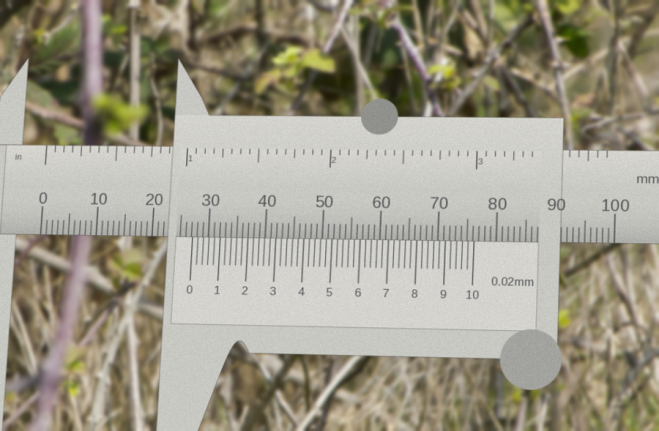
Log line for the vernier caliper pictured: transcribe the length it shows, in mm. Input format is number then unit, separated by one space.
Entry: 27.2 mm
